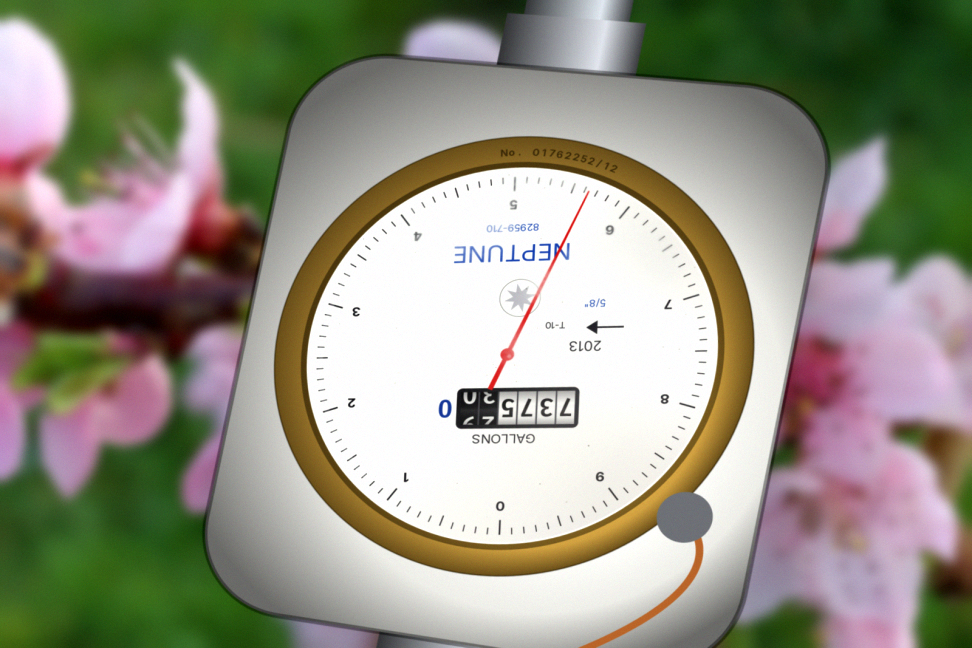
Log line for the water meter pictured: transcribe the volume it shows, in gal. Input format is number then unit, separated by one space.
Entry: 7375295.6 gal
